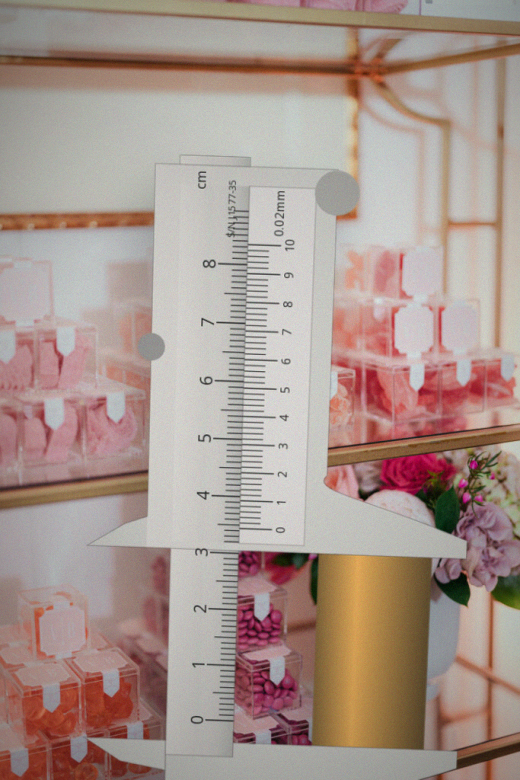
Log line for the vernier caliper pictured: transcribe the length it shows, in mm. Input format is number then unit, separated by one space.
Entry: 34.4 mm
